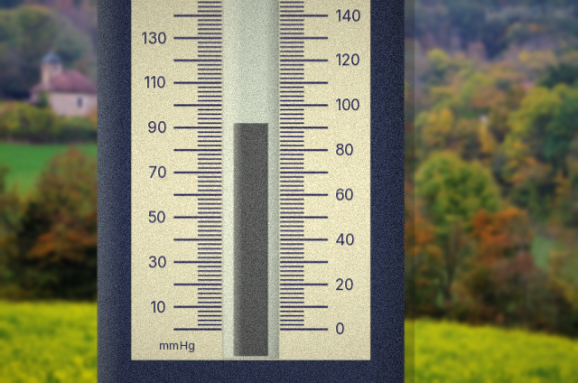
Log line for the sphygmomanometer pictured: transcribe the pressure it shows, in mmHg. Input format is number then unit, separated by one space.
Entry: 92 mmHg
